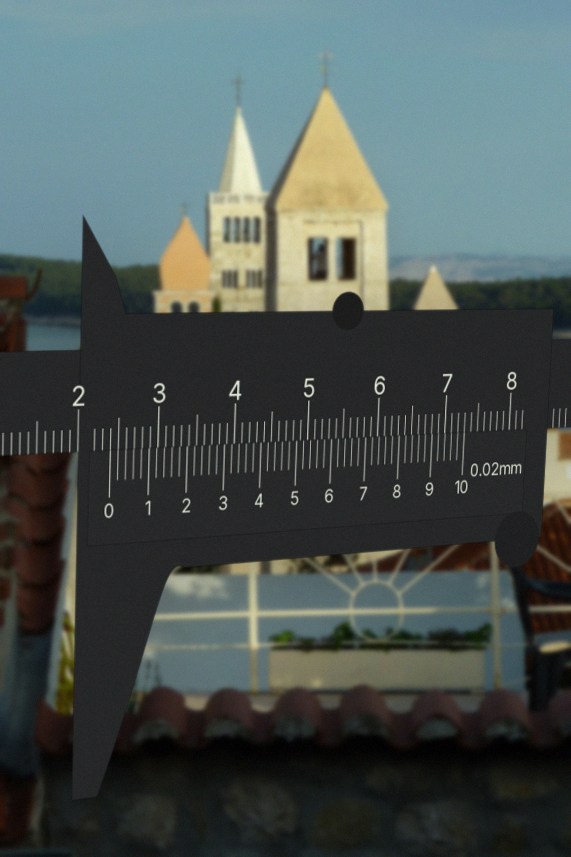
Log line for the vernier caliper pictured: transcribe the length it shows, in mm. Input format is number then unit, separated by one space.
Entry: 24.0 mm
